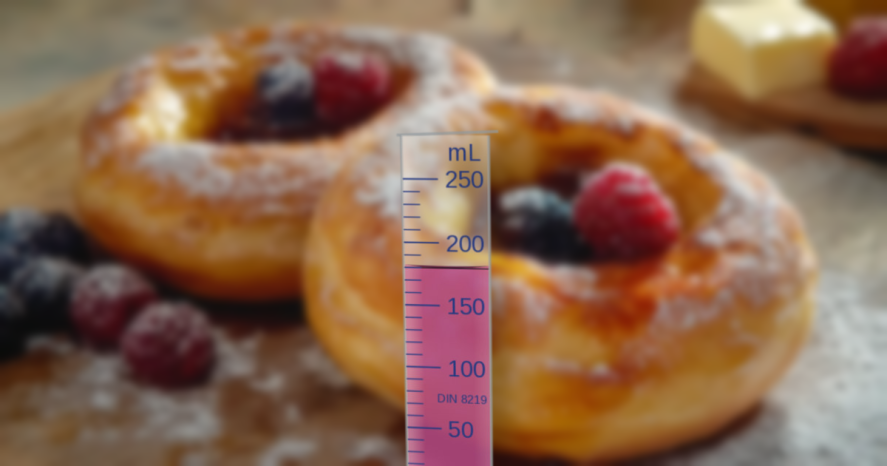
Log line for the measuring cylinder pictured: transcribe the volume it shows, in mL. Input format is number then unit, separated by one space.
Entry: 180 mL
